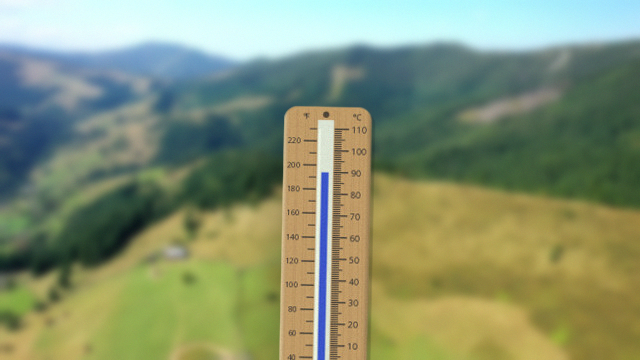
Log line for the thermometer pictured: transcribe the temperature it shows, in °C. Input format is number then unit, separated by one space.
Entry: 90 °C
